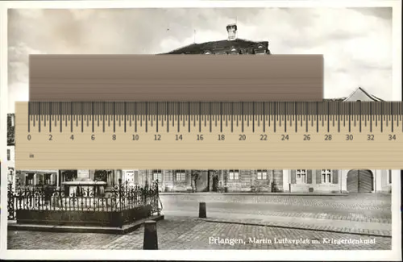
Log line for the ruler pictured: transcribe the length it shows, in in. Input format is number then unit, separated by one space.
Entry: 27.5 in
